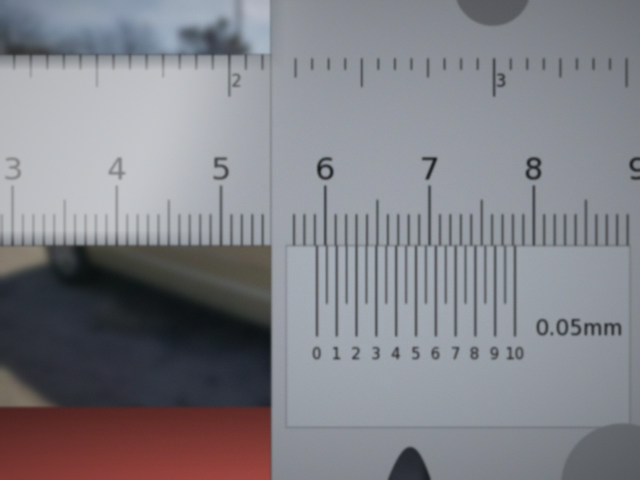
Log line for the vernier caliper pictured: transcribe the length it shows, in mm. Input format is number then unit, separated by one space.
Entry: 59.2 mm
